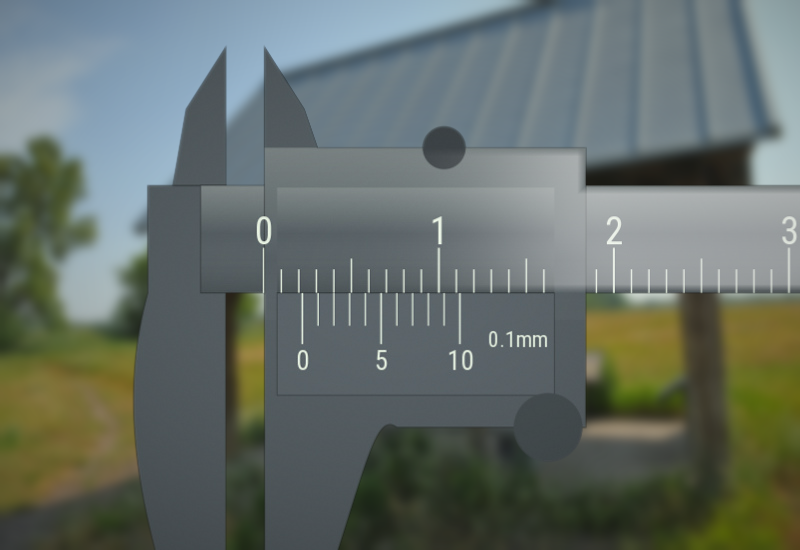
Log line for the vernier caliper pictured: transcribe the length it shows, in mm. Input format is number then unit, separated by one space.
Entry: 2.2 mm
